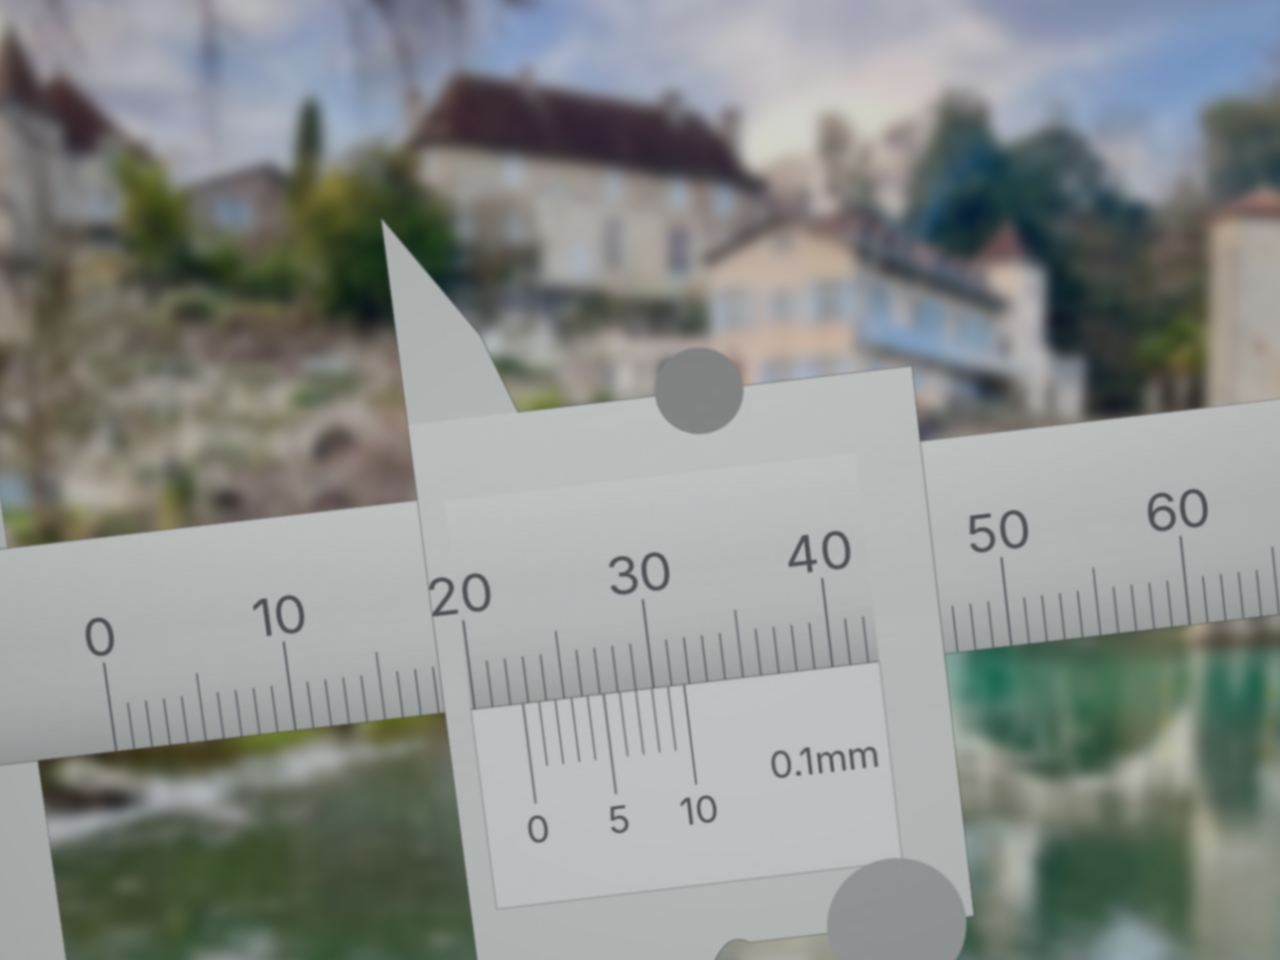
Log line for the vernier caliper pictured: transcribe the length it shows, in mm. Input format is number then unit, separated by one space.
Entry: 22.7 mm
